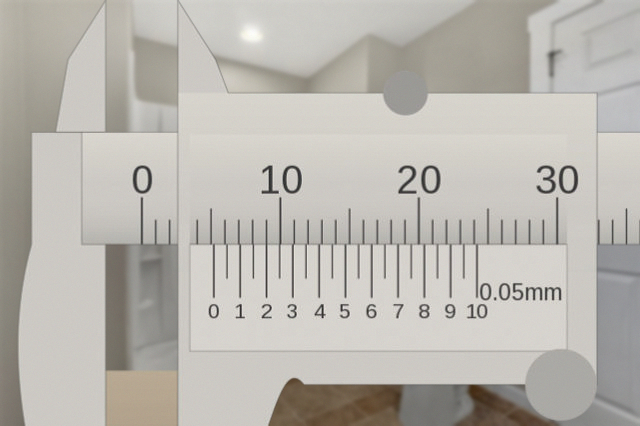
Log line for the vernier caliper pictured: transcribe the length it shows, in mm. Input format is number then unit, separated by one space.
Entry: 5.2 mm
